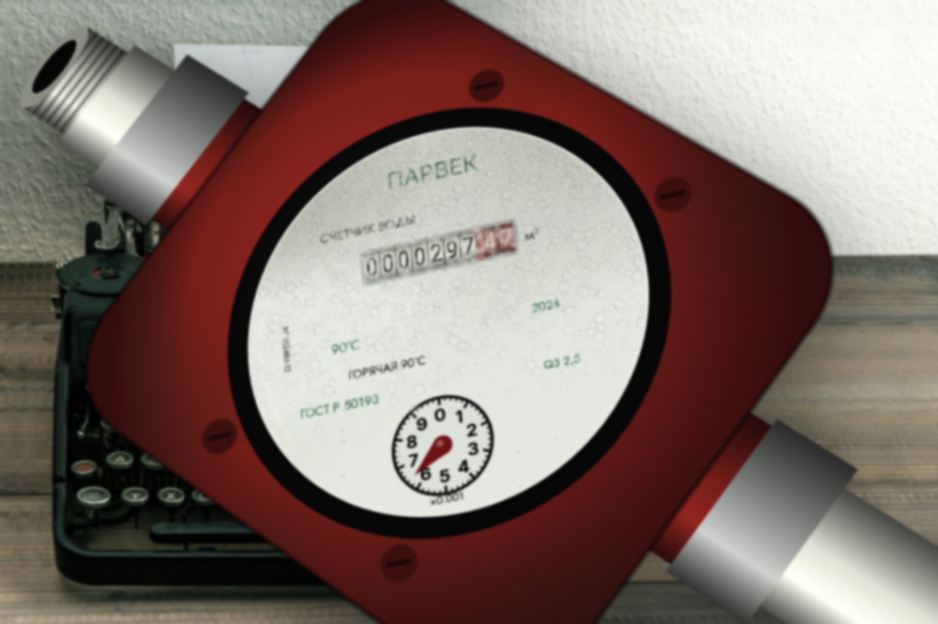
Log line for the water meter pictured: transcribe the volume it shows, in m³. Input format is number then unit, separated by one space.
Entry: 297.476 m³
